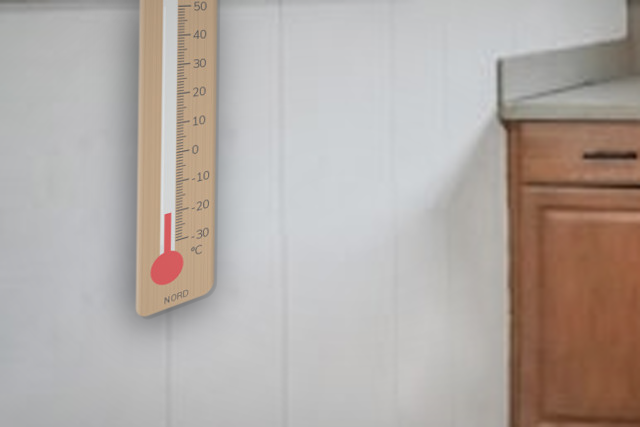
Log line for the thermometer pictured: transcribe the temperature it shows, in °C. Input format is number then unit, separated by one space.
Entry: -20 °C
